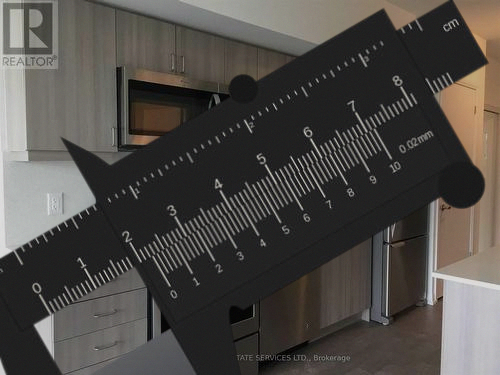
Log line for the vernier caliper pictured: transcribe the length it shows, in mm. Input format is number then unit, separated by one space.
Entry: 22.5 mm
